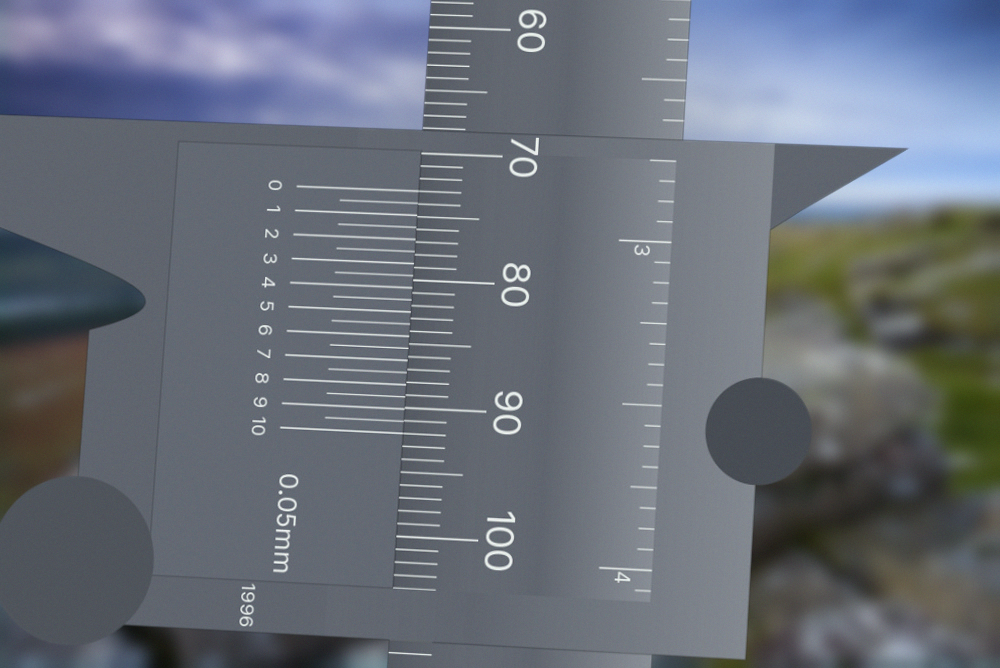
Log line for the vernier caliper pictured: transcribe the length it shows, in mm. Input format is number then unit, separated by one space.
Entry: 73.0 mm
